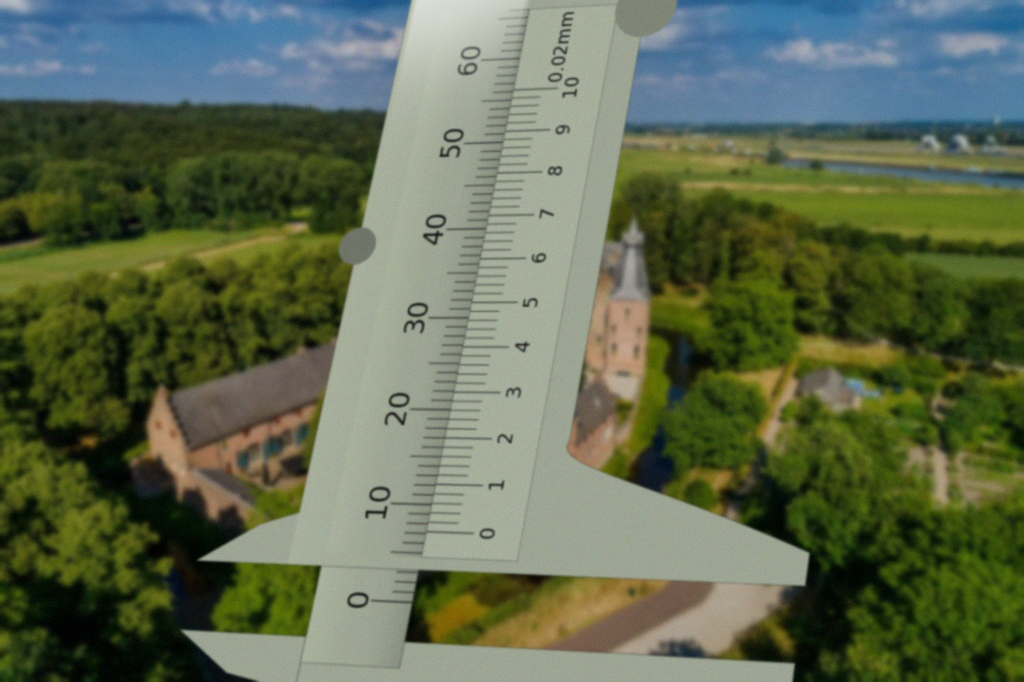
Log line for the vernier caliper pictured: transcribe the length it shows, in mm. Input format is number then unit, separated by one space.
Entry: 7.2 mm
